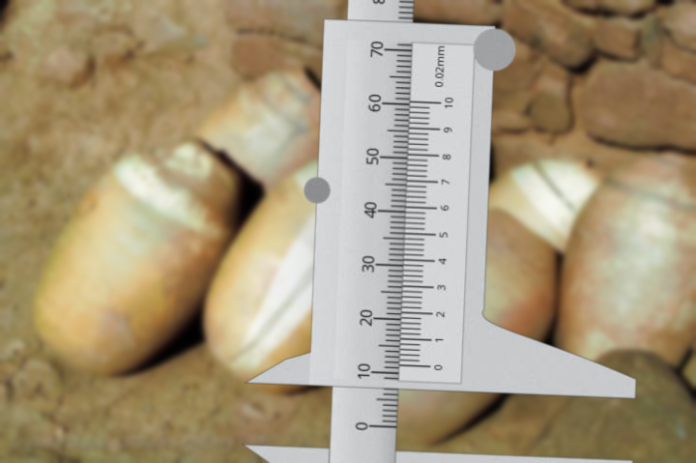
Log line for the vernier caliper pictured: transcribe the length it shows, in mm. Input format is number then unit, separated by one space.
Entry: 11.5 mm
